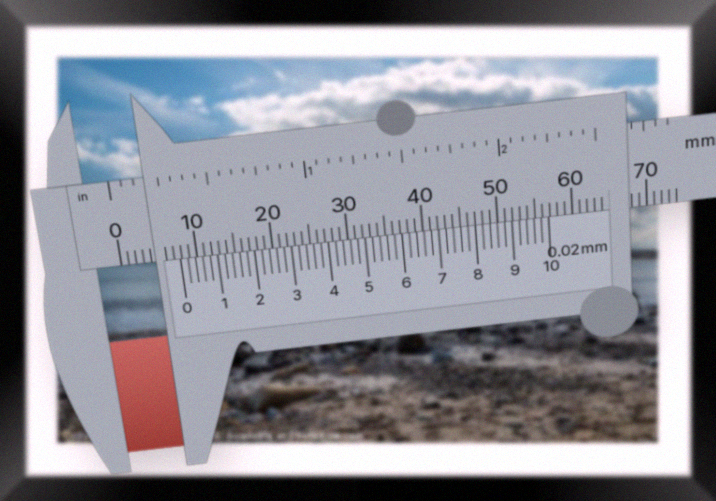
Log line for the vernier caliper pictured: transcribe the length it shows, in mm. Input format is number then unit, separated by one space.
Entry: 7.8 mm
